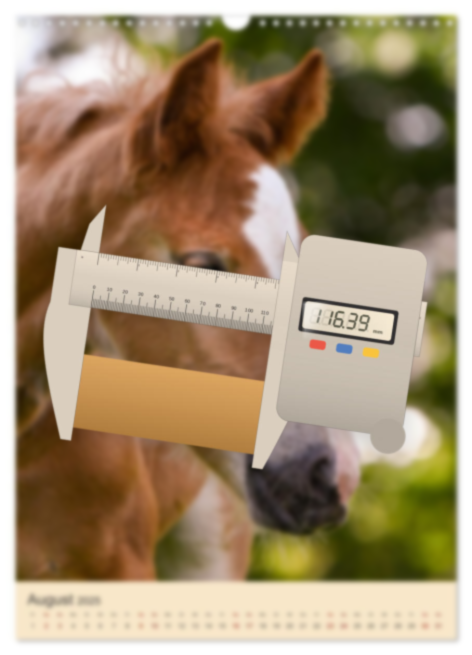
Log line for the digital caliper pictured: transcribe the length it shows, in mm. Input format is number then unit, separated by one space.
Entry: 116.39 mm
